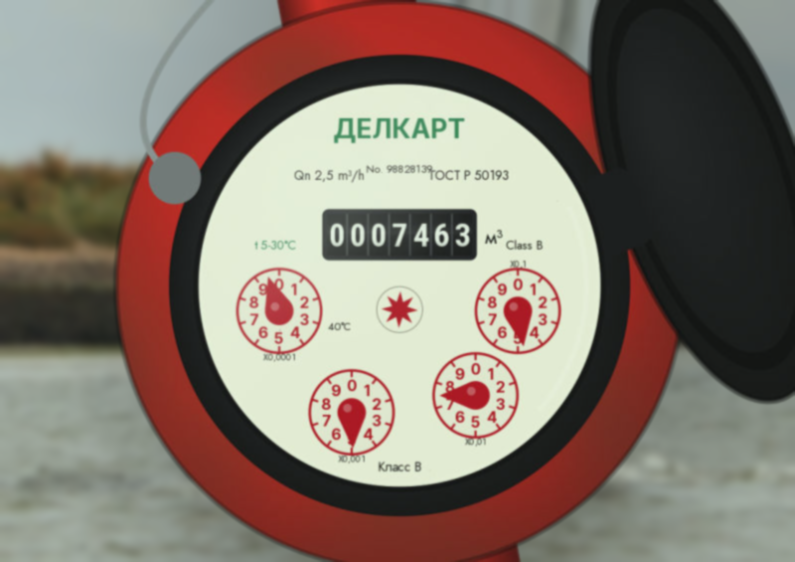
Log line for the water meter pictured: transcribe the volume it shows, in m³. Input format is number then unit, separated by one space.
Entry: 7463.4749 m³
